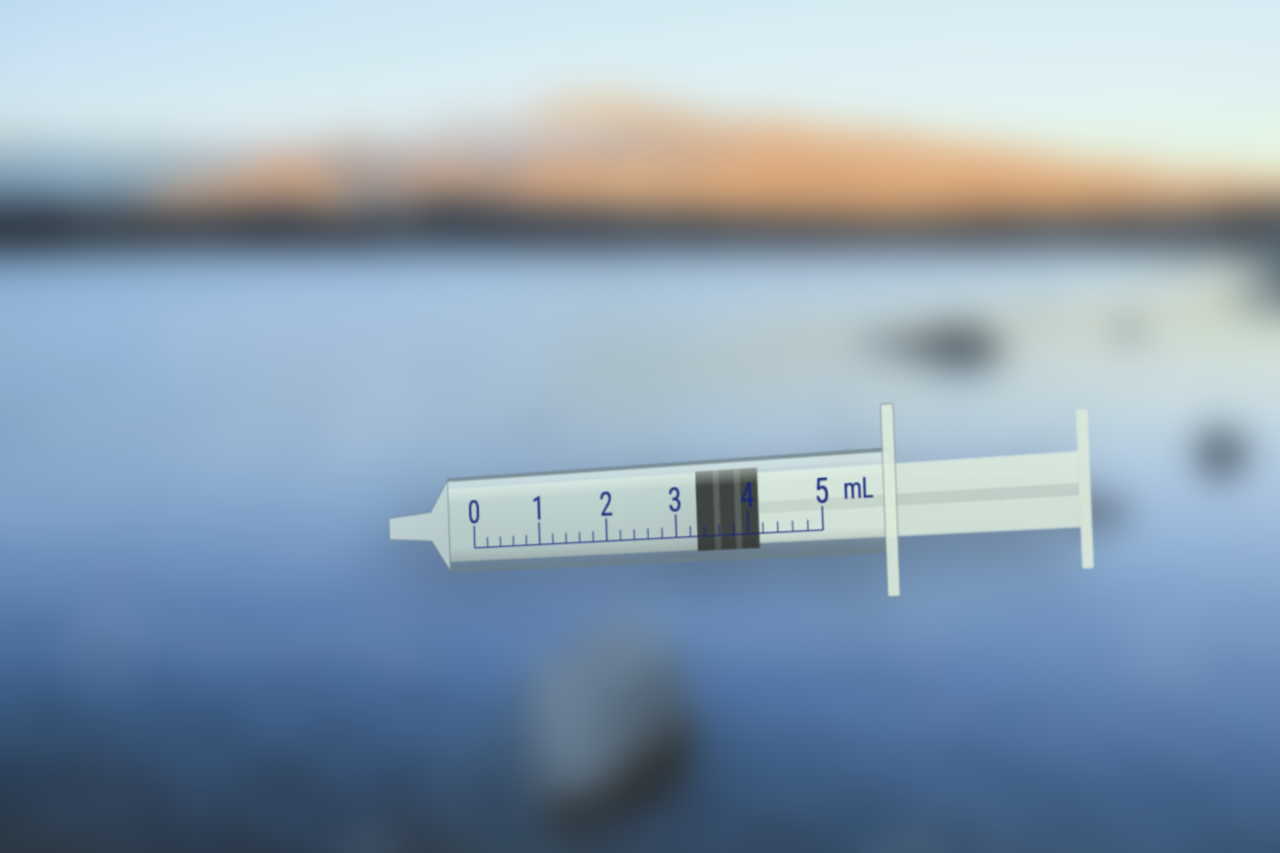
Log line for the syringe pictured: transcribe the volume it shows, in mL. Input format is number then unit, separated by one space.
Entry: 3.3 mL
